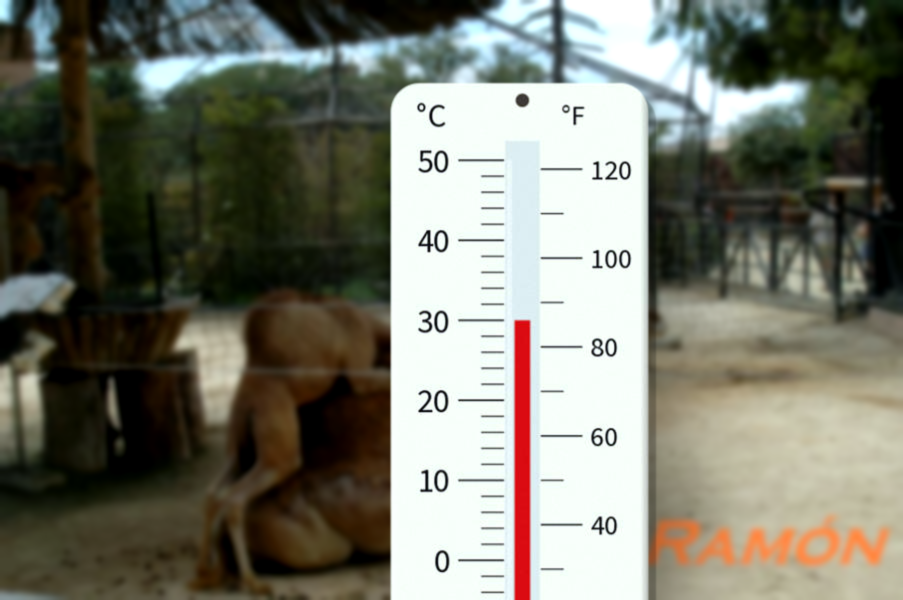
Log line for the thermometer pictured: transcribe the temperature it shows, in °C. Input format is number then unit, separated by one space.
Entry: 30 °C
